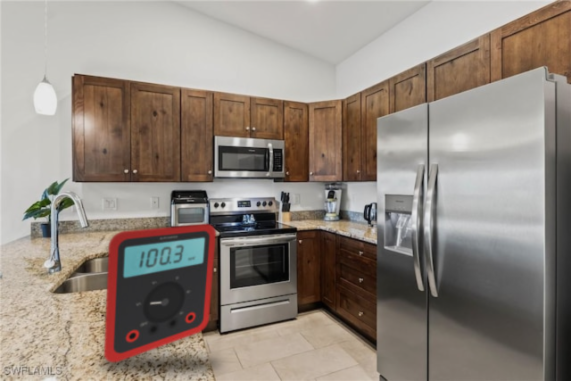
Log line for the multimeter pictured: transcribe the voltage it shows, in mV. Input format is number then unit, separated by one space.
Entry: 100.3 mV
